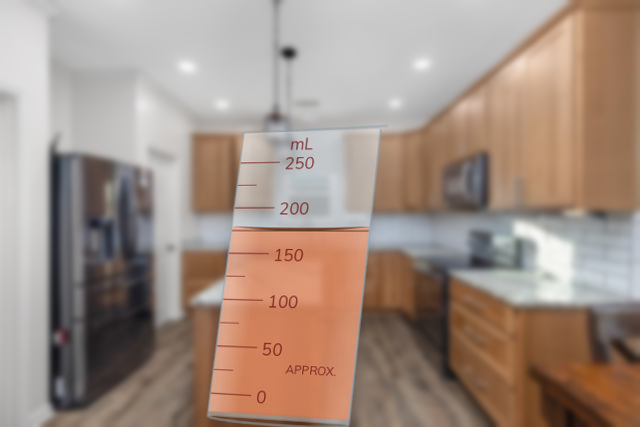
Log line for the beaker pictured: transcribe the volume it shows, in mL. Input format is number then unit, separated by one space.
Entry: 175 mL
